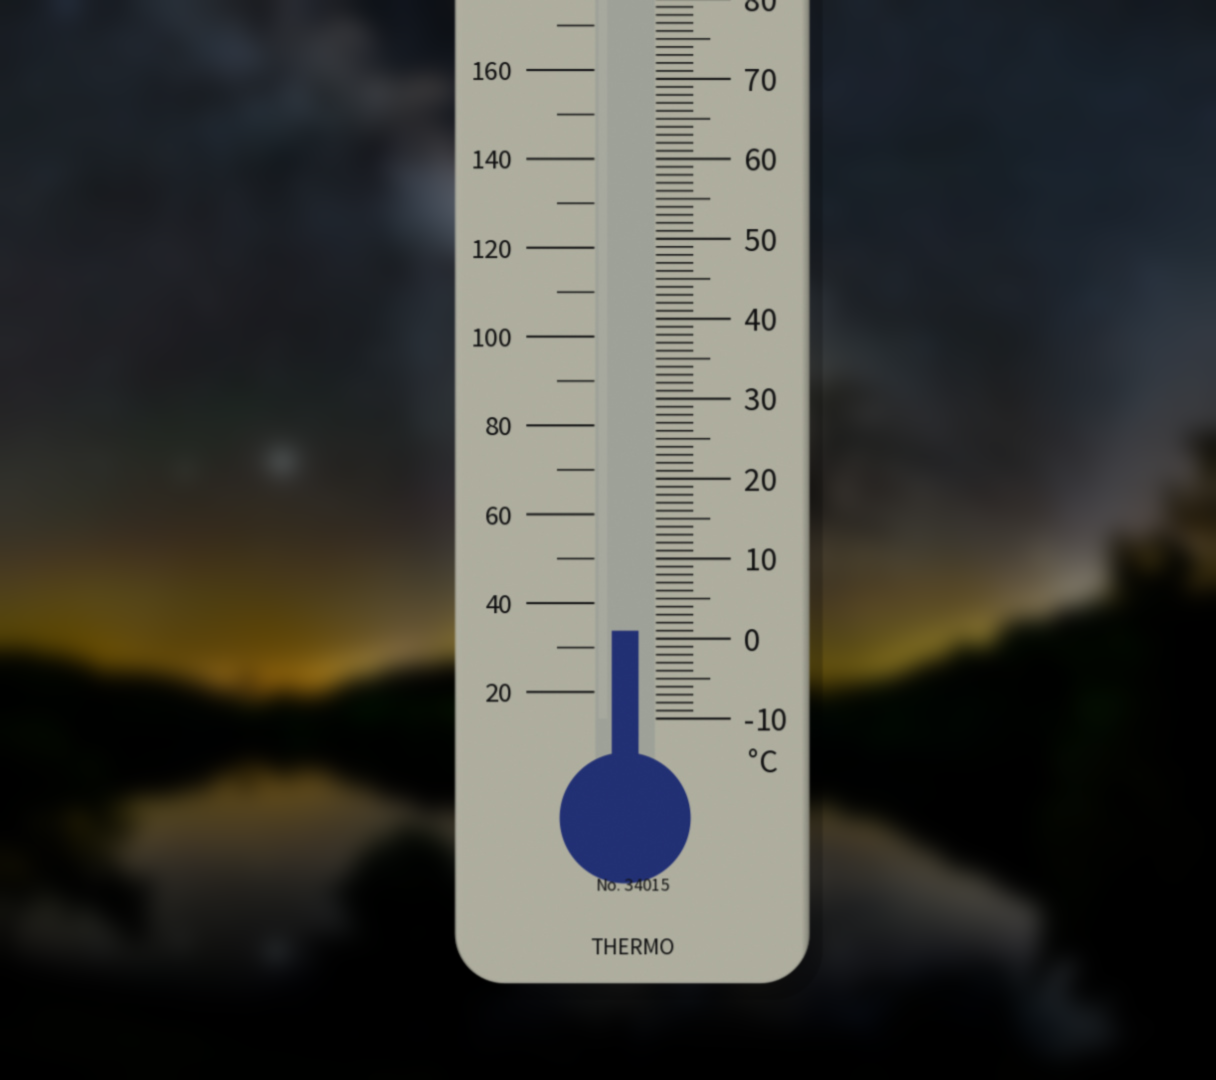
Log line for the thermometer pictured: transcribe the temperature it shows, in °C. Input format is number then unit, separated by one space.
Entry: 1 °C
